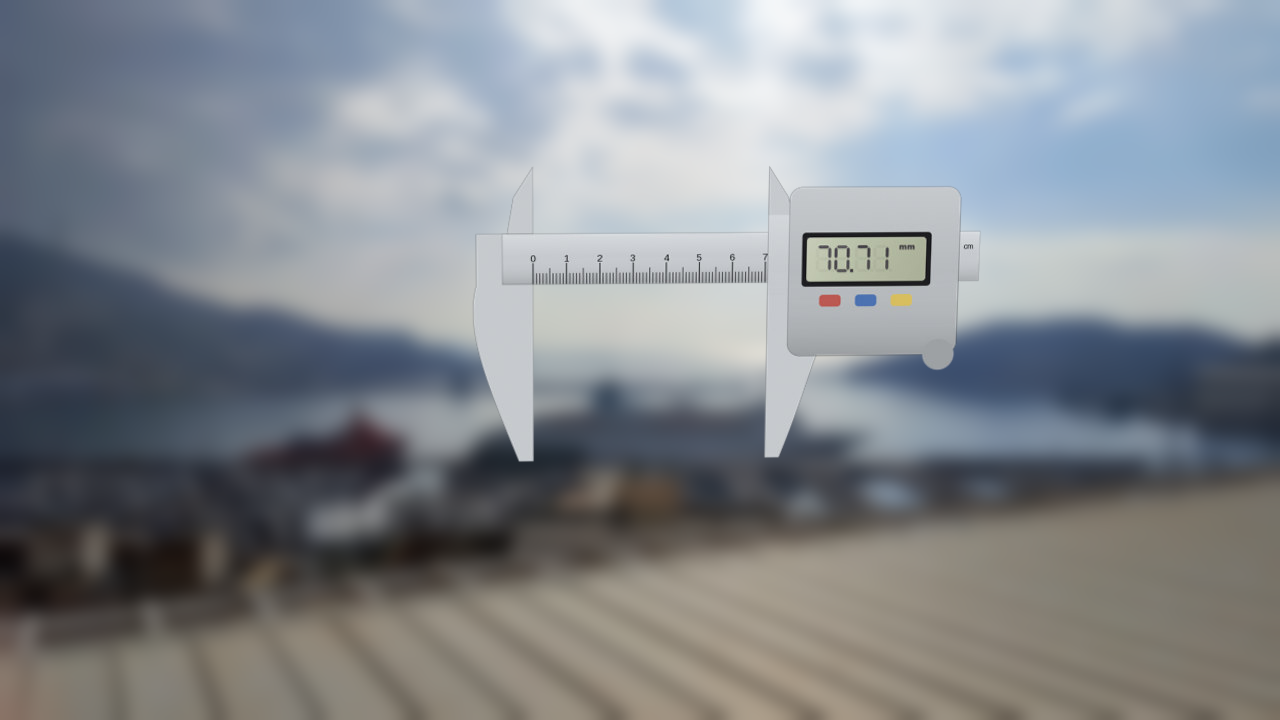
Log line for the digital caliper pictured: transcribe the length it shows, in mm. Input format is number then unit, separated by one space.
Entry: 70.71 mm
